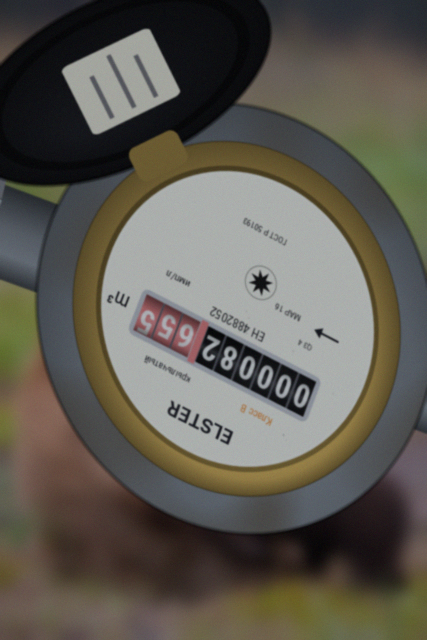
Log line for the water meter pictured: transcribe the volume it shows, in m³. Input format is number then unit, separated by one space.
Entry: 82.655 m³
